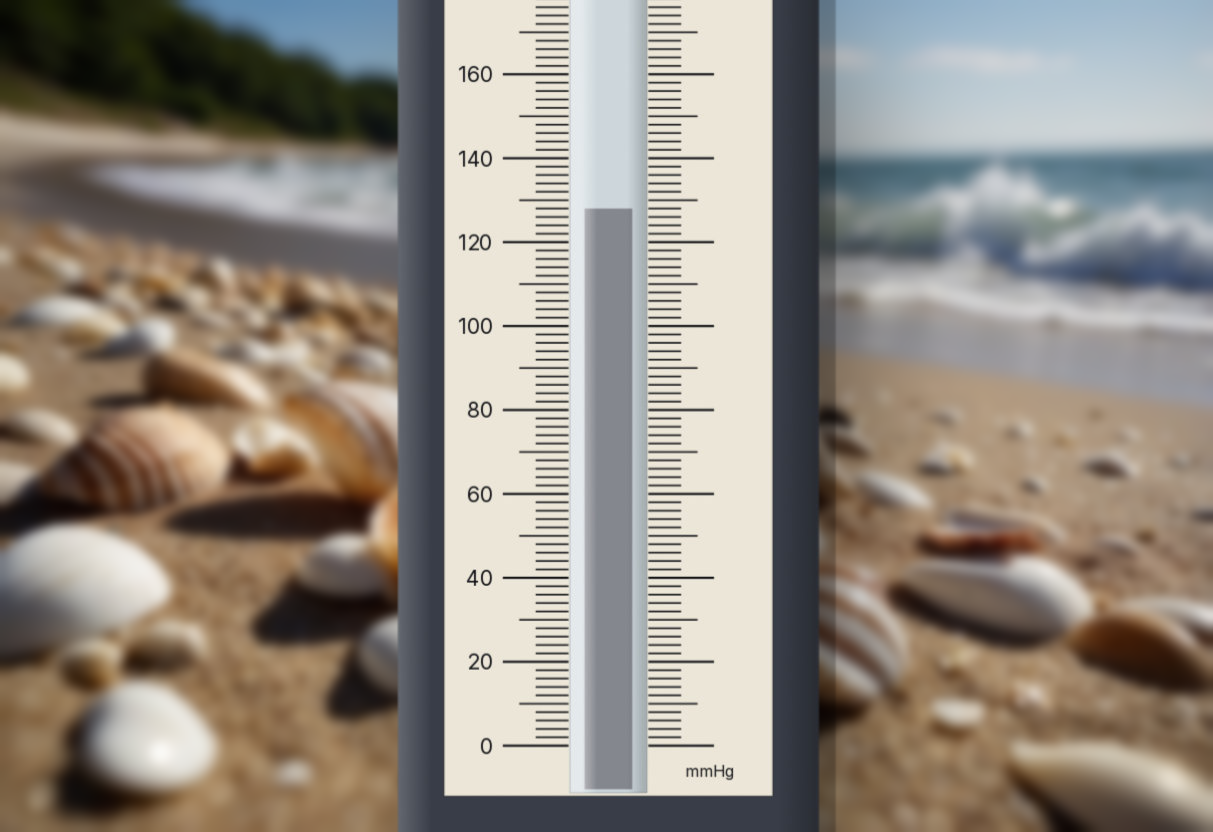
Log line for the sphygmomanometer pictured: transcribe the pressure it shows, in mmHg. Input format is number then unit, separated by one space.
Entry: 128 mmHg
